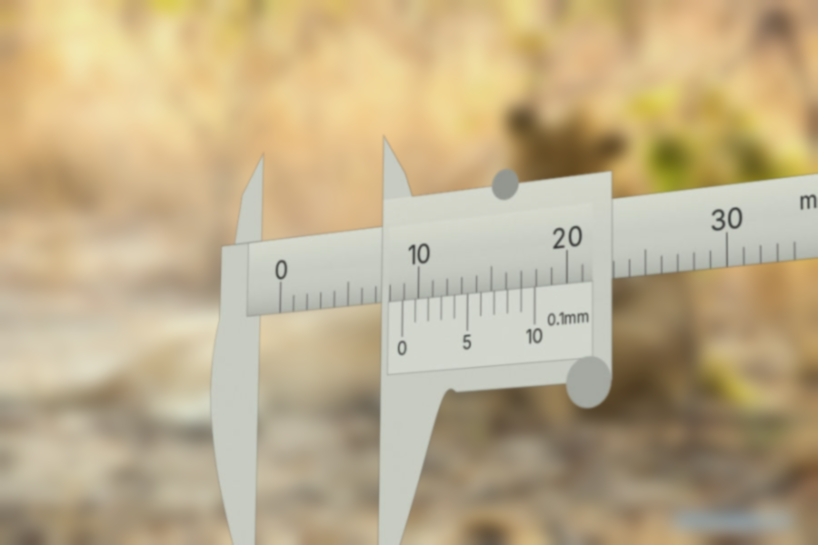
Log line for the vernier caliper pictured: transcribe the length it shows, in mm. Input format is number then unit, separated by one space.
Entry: 8.9 mm
